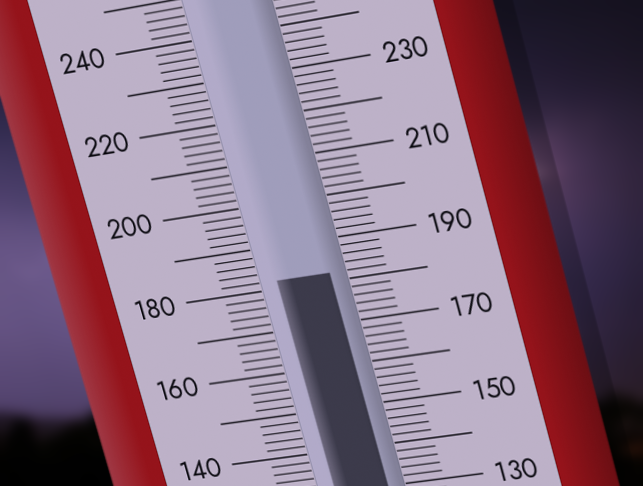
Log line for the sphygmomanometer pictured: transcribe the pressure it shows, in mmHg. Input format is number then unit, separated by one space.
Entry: 182 mmHg
